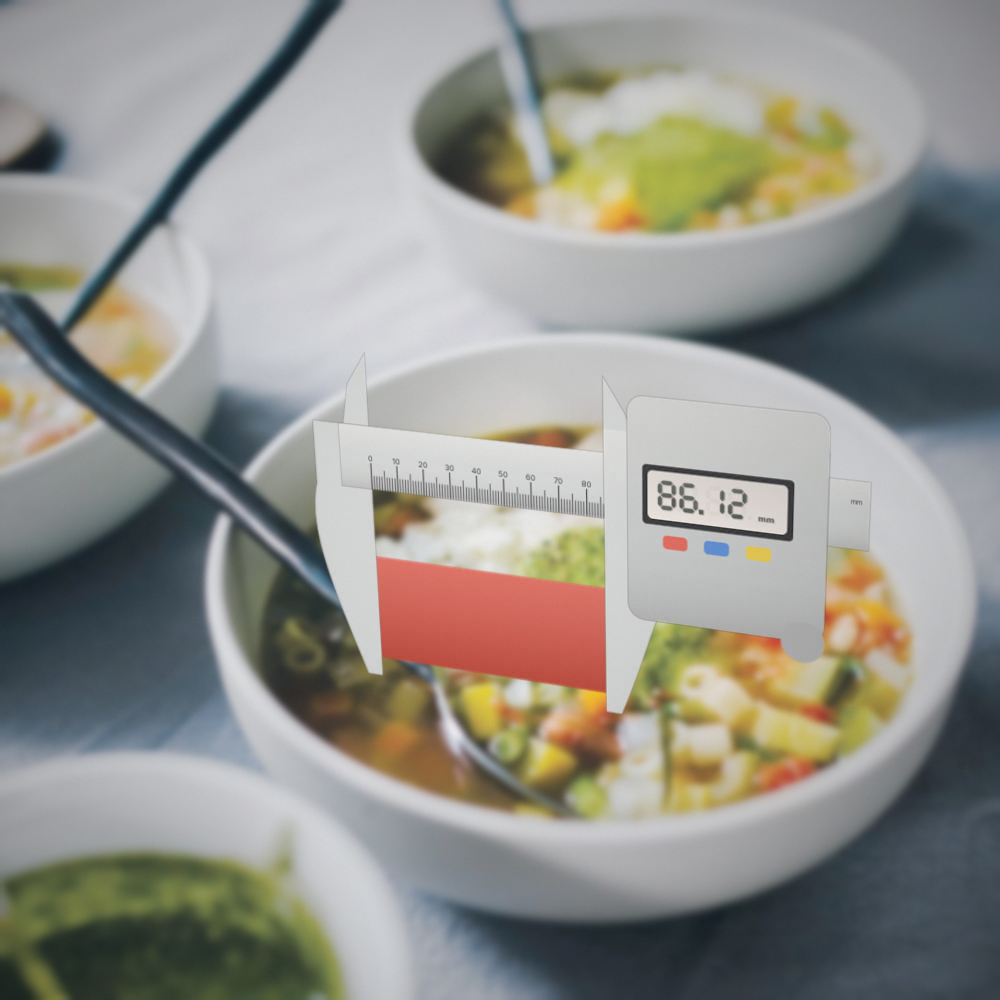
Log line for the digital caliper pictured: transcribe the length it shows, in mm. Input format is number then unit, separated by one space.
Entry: 86.12 mm
